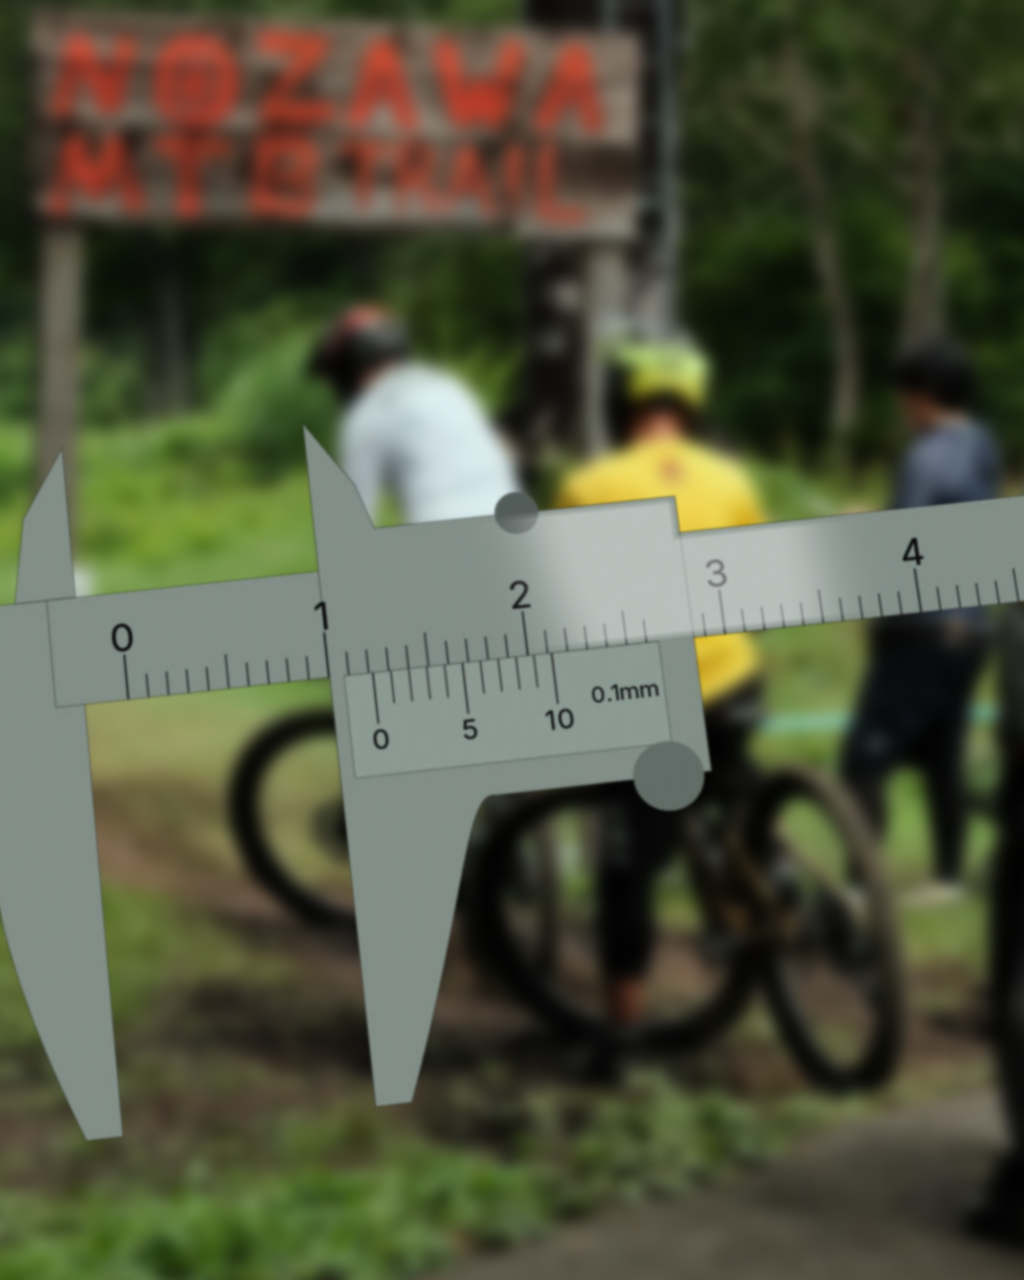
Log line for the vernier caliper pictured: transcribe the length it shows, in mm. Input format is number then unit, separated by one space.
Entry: 12.2 mm
